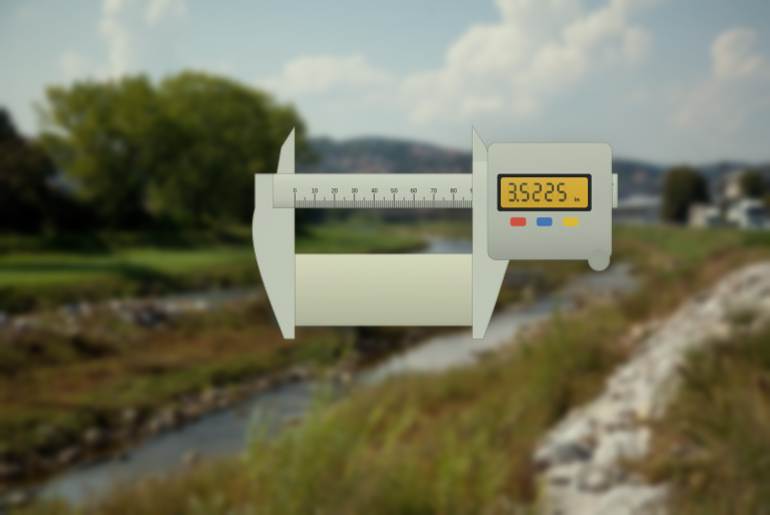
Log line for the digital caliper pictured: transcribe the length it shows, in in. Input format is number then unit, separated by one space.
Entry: 3.5225 in
